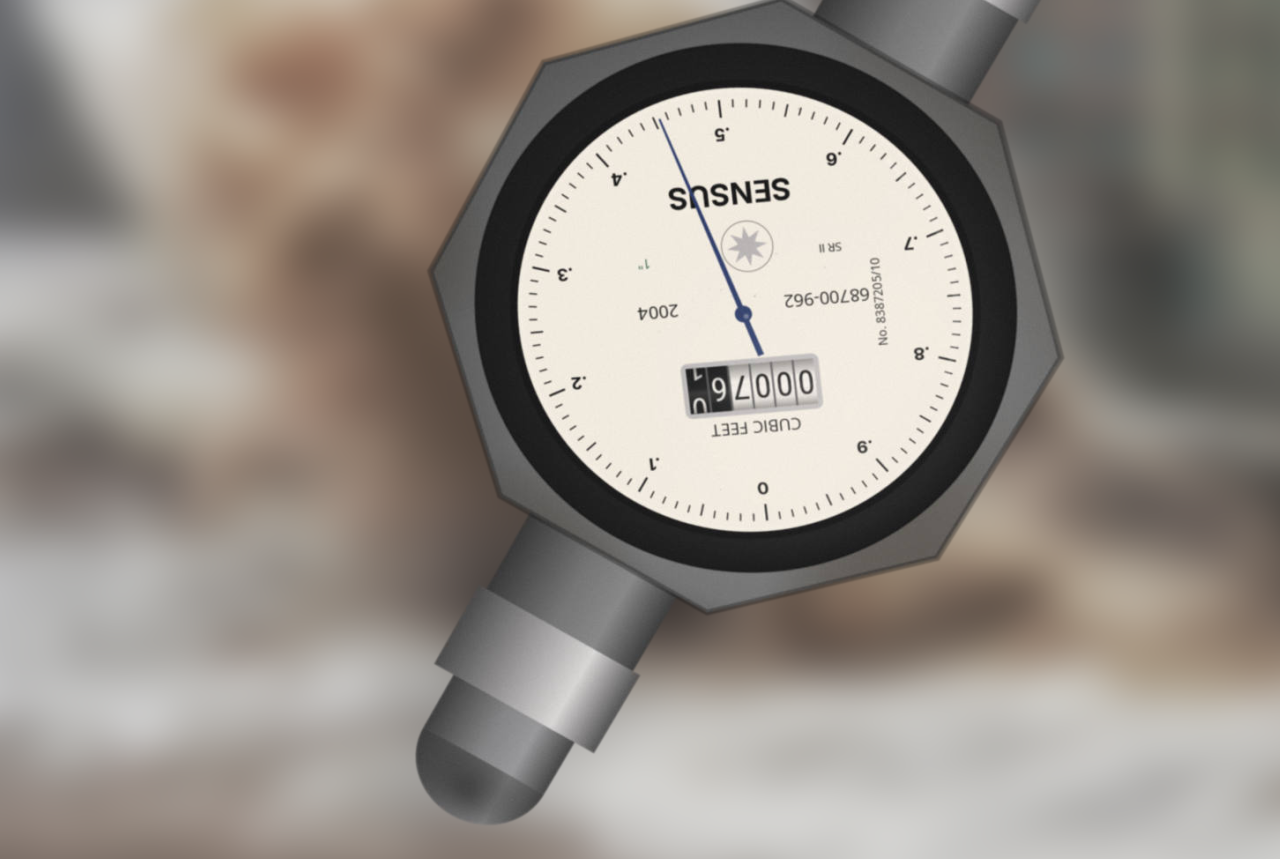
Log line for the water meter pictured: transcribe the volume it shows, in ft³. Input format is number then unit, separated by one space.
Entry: 760.45 ft³
